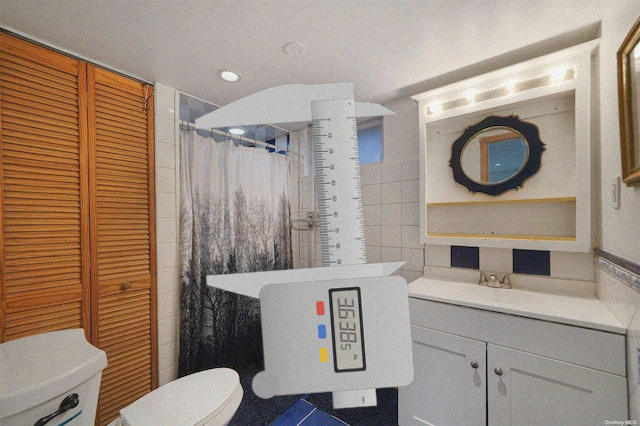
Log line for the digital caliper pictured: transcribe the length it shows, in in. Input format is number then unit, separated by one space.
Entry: 3.6385 in
